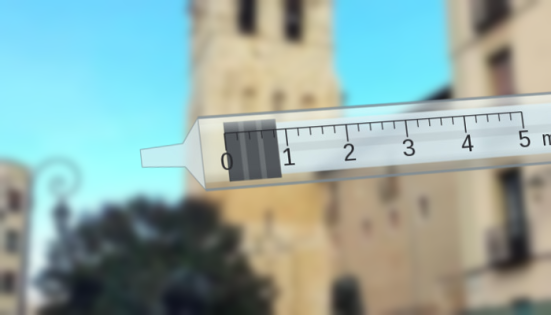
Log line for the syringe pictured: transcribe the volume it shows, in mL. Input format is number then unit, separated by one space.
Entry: 0 mL
